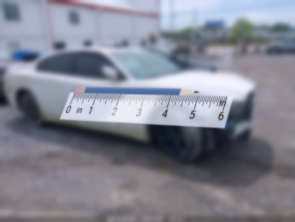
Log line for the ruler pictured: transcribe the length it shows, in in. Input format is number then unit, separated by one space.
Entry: 5 in
